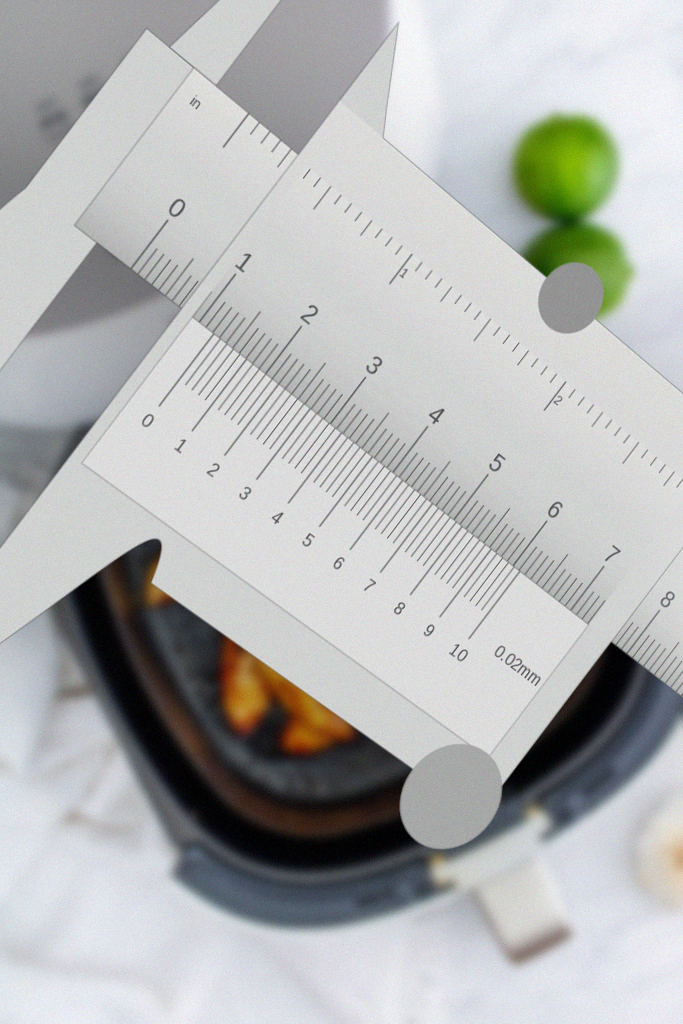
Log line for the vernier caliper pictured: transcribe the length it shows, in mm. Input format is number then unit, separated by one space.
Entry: 12.2 mm
